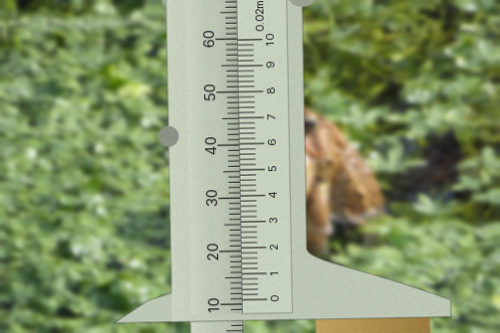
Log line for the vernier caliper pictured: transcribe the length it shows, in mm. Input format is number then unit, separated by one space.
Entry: 10.8 mm
